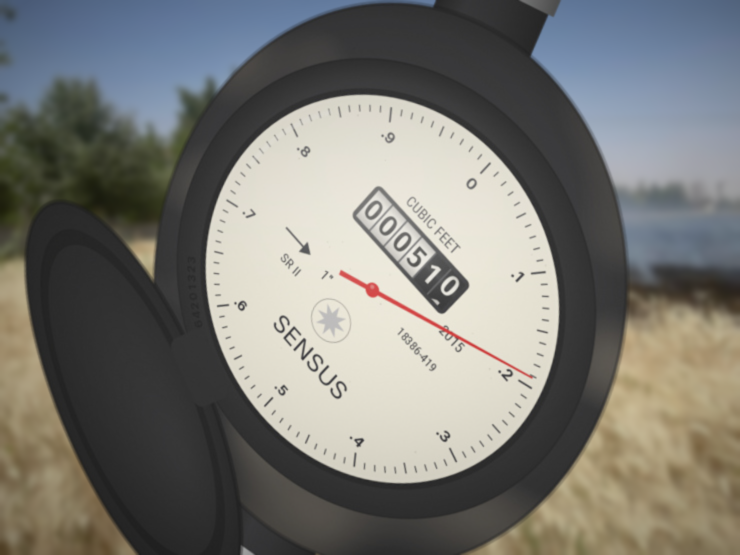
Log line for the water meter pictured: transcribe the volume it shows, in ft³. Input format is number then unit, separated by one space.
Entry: 510.19 ft³
